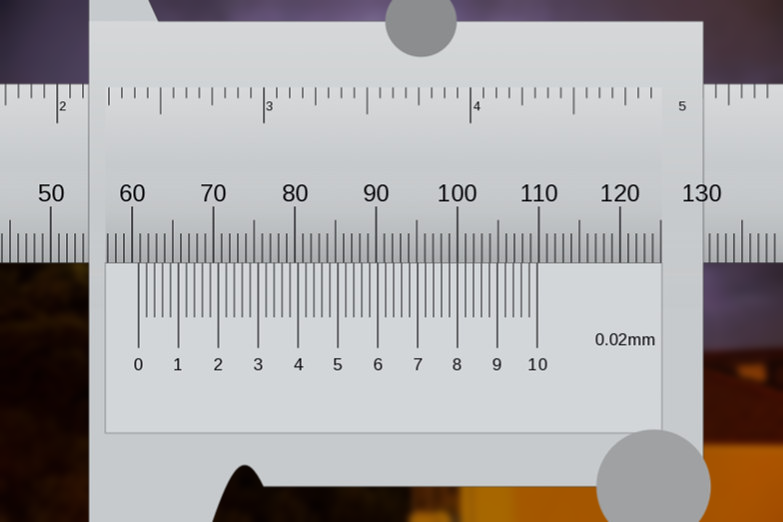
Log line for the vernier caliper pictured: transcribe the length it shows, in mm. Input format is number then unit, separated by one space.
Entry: 60.8 mm
